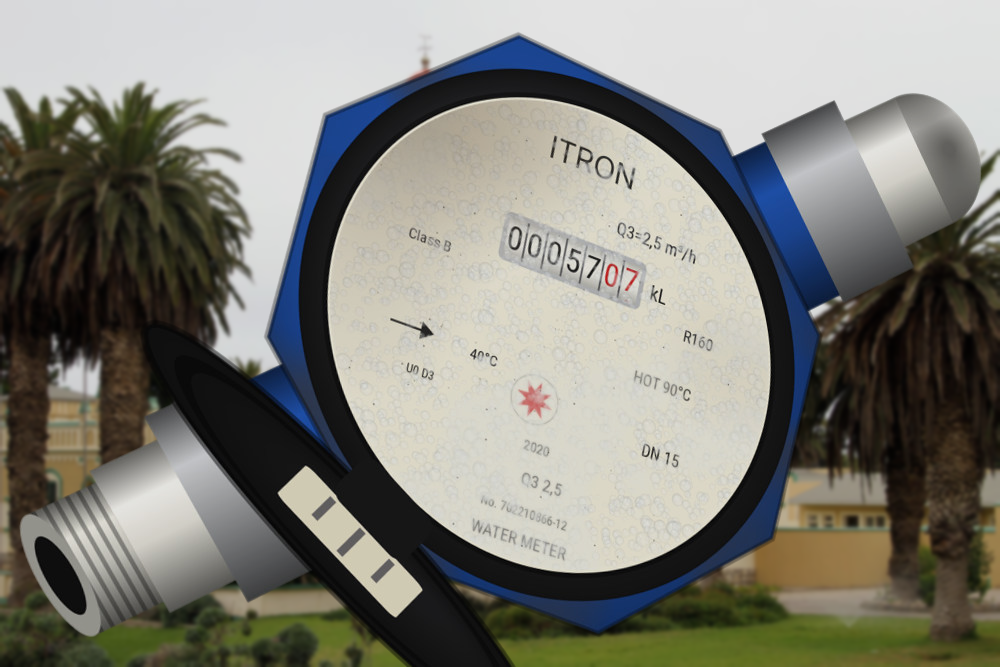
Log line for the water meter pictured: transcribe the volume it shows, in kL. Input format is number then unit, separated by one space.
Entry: 57.07 kL
